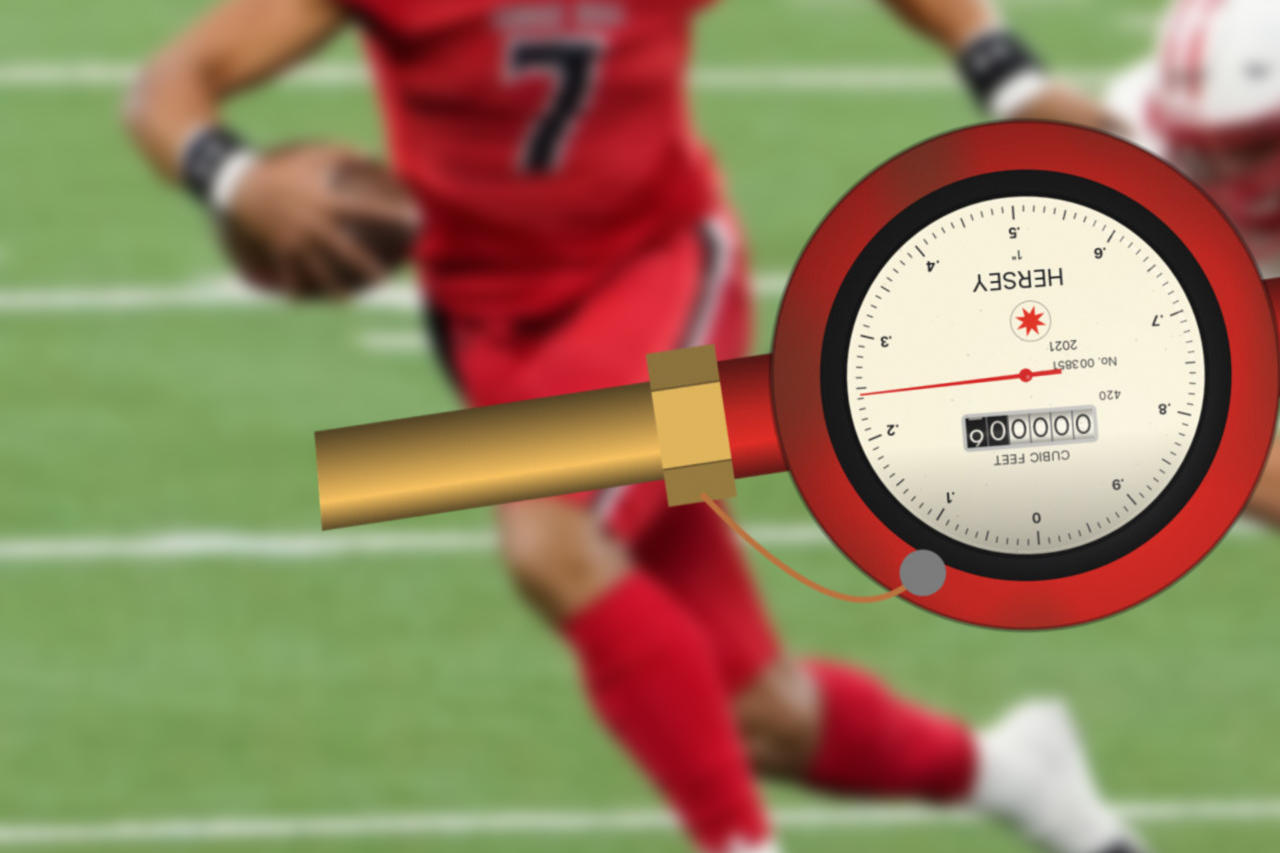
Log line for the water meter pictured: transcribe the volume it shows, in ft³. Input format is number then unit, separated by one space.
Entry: 6.24 ft³
